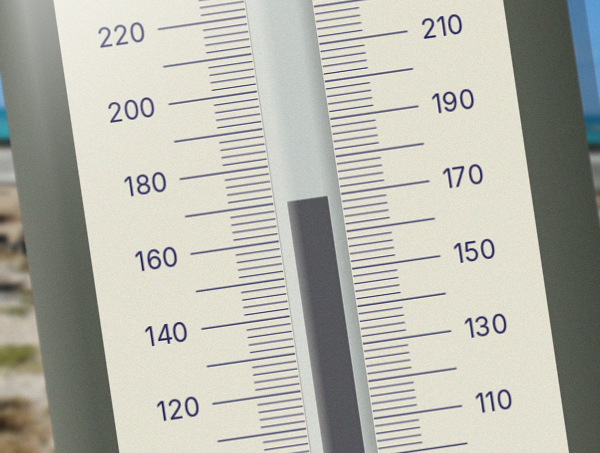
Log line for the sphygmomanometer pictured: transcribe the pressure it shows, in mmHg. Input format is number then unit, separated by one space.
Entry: 170 mmHg
